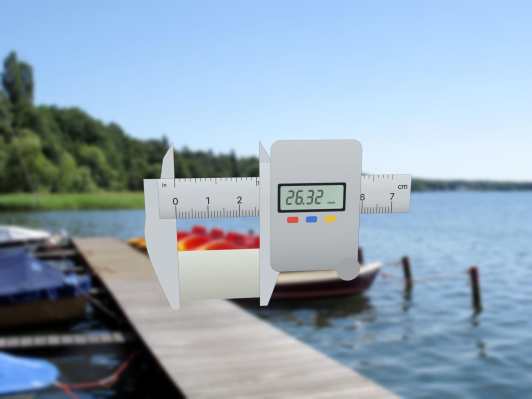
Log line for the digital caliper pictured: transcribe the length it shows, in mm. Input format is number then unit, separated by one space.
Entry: 26.32 mm
